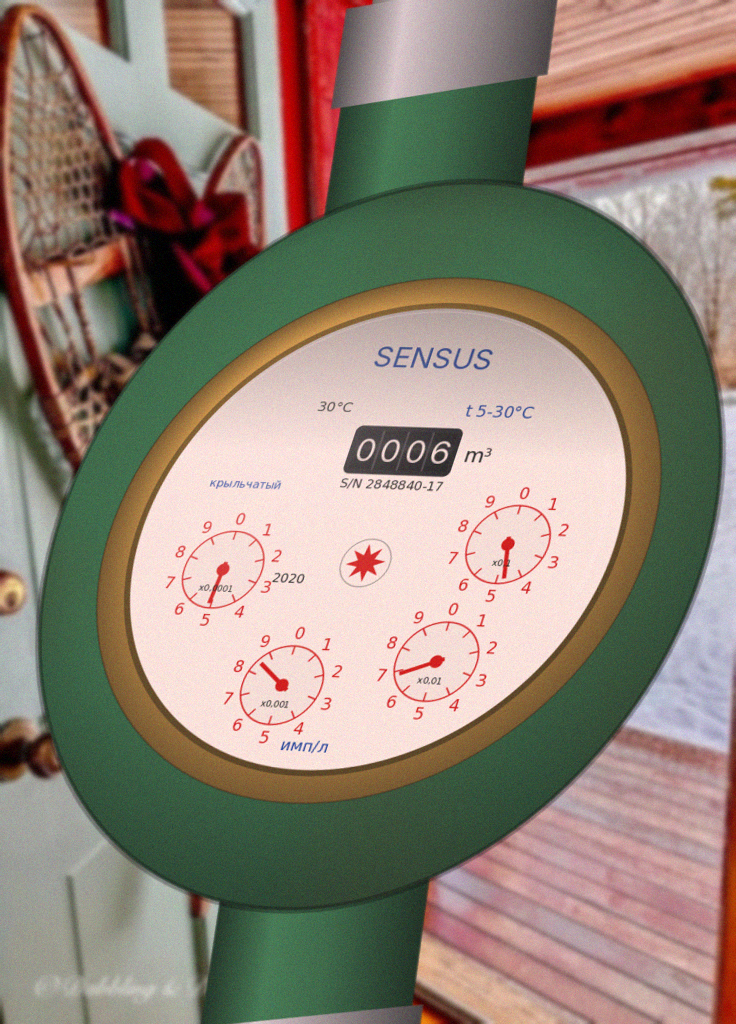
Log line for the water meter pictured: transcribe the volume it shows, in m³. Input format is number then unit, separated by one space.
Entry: 6.4685 m³
